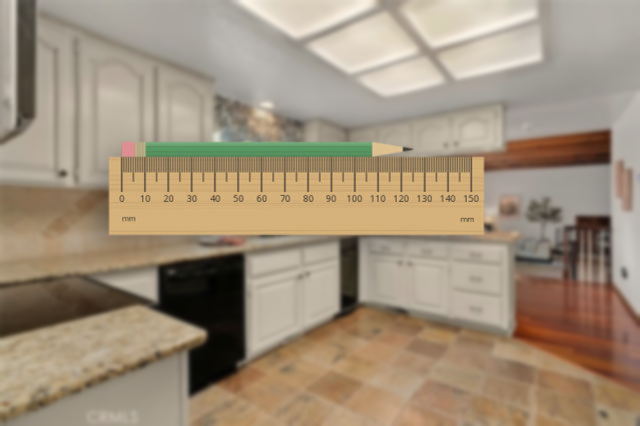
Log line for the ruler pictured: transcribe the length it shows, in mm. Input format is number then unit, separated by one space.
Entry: 125 mm
